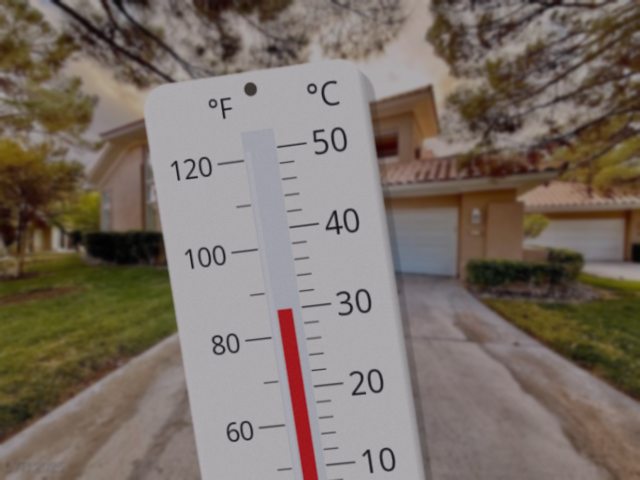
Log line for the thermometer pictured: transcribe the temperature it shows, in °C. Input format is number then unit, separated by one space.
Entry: 30 °C
